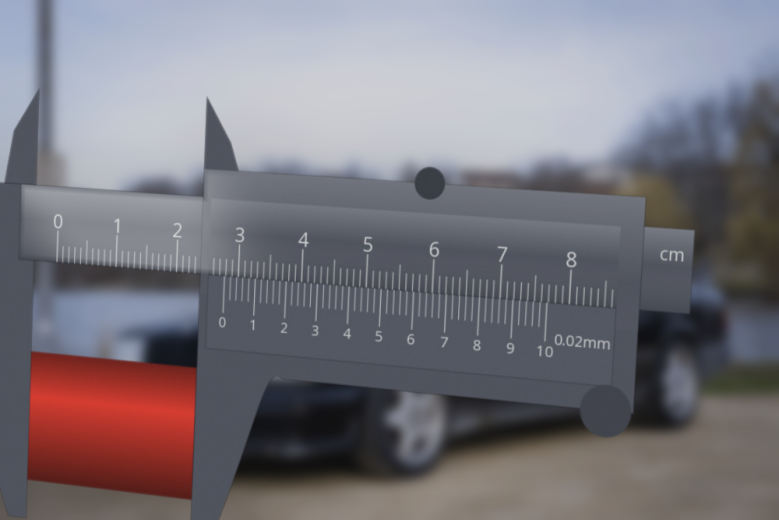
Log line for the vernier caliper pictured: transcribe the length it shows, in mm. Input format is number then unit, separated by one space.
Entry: 27.8 mm
